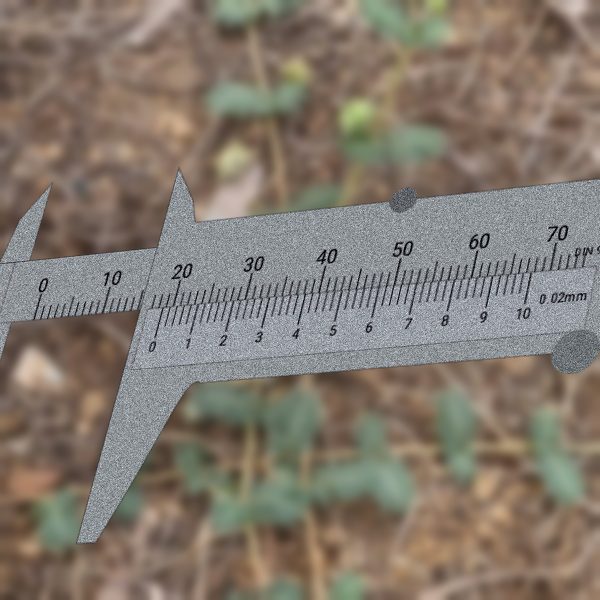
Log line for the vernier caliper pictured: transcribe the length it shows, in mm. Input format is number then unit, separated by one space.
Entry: 18.6 mm
